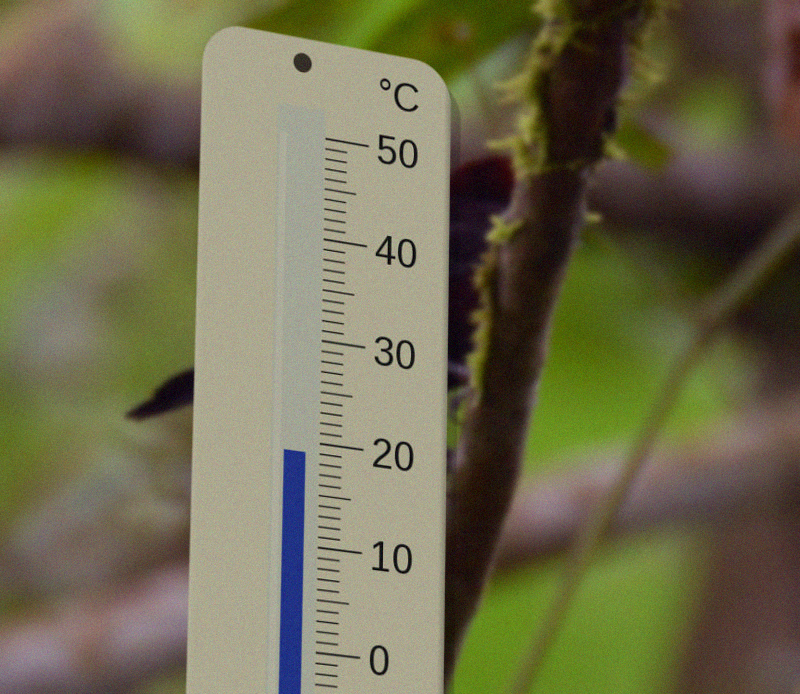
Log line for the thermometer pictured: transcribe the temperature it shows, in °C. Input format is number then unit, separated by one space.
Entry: 19 °C
